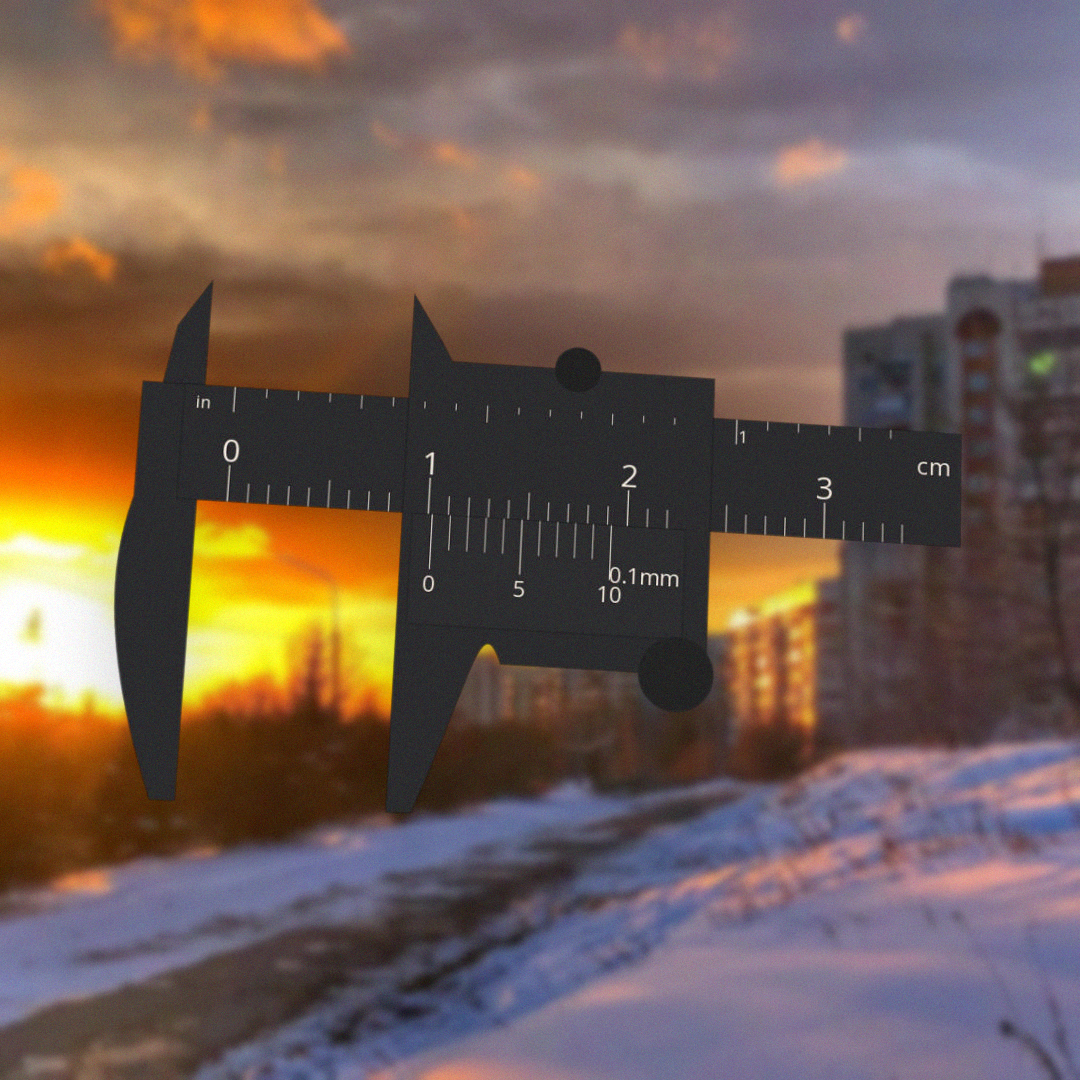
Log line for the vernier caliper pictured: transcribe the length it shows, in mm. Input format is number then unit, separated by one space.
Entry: 10.2 mm
